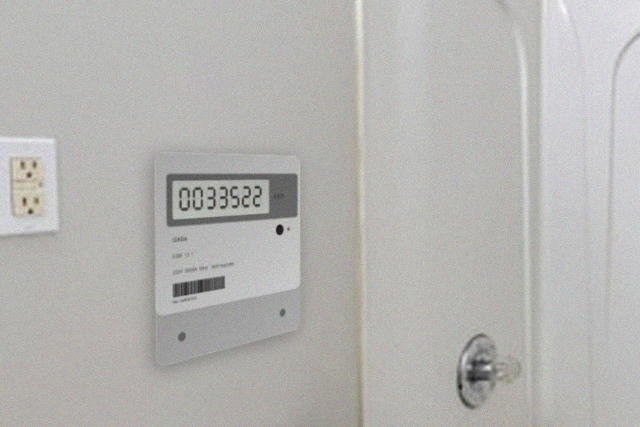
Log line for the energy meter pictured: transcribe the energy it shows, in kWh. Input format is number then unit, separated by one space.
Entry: 33522 kWh
